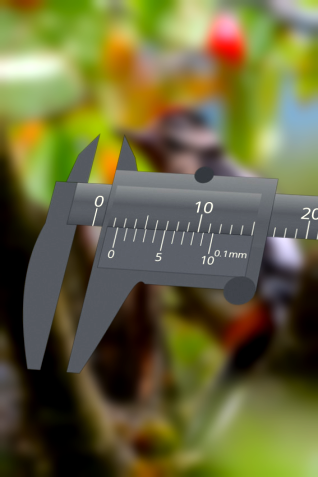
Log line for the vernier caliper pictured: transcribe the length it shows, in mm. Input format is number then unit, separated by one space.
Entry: 2.4 mm
